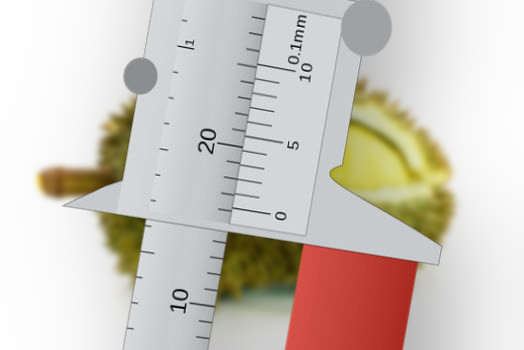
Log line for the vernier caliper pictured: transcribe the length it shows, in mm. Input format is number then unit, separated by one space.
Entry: 16.2 mm
